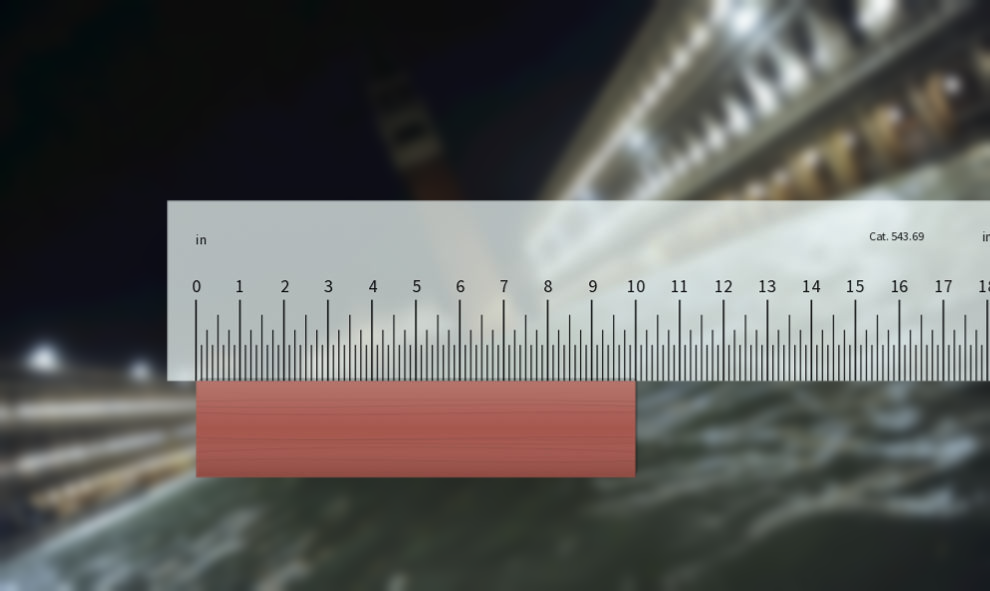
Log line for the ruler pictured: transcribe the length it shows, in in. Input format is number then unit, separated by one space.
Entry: 10 in
